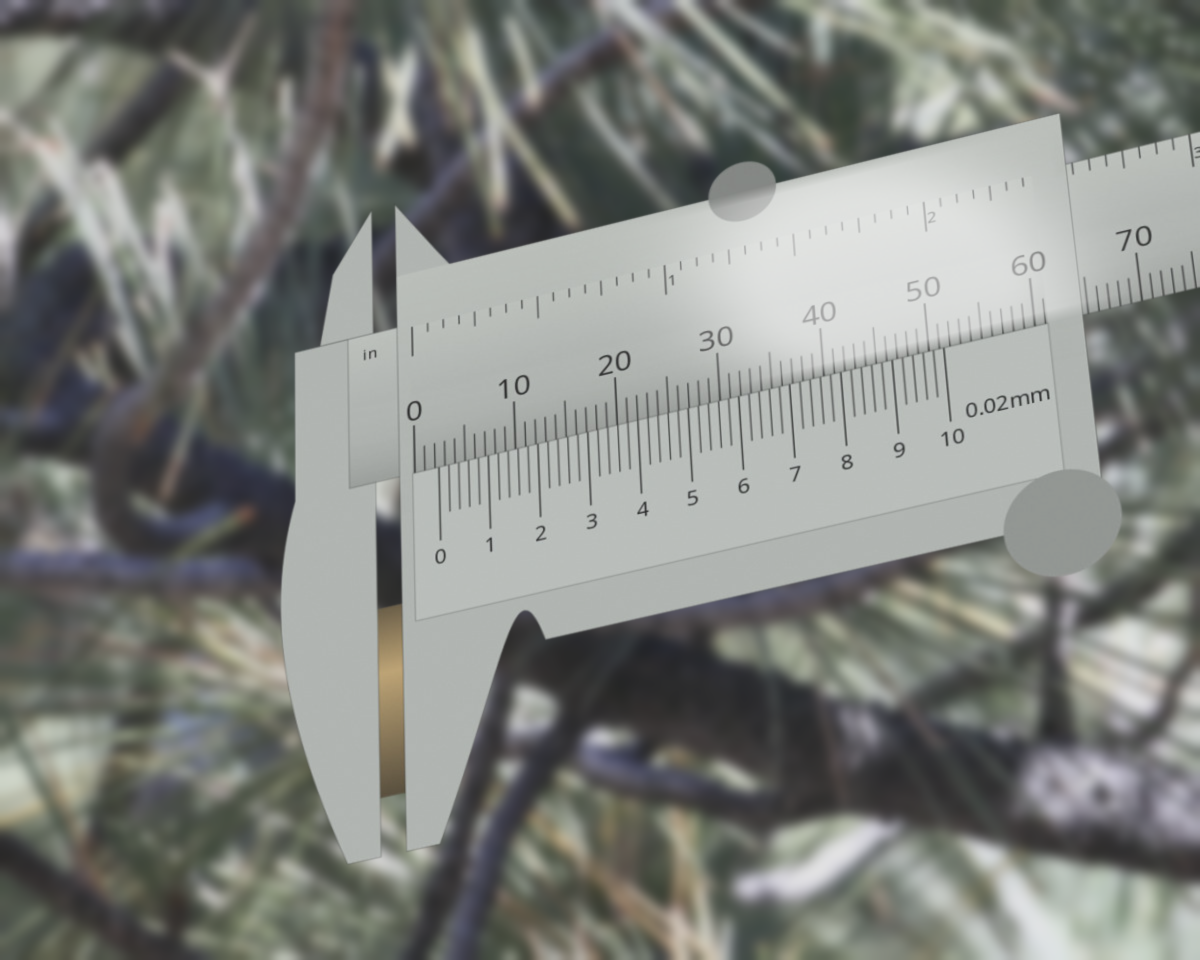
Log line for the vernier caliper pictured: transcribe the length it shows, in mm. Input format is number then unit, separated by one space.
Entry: 2.4 mm
